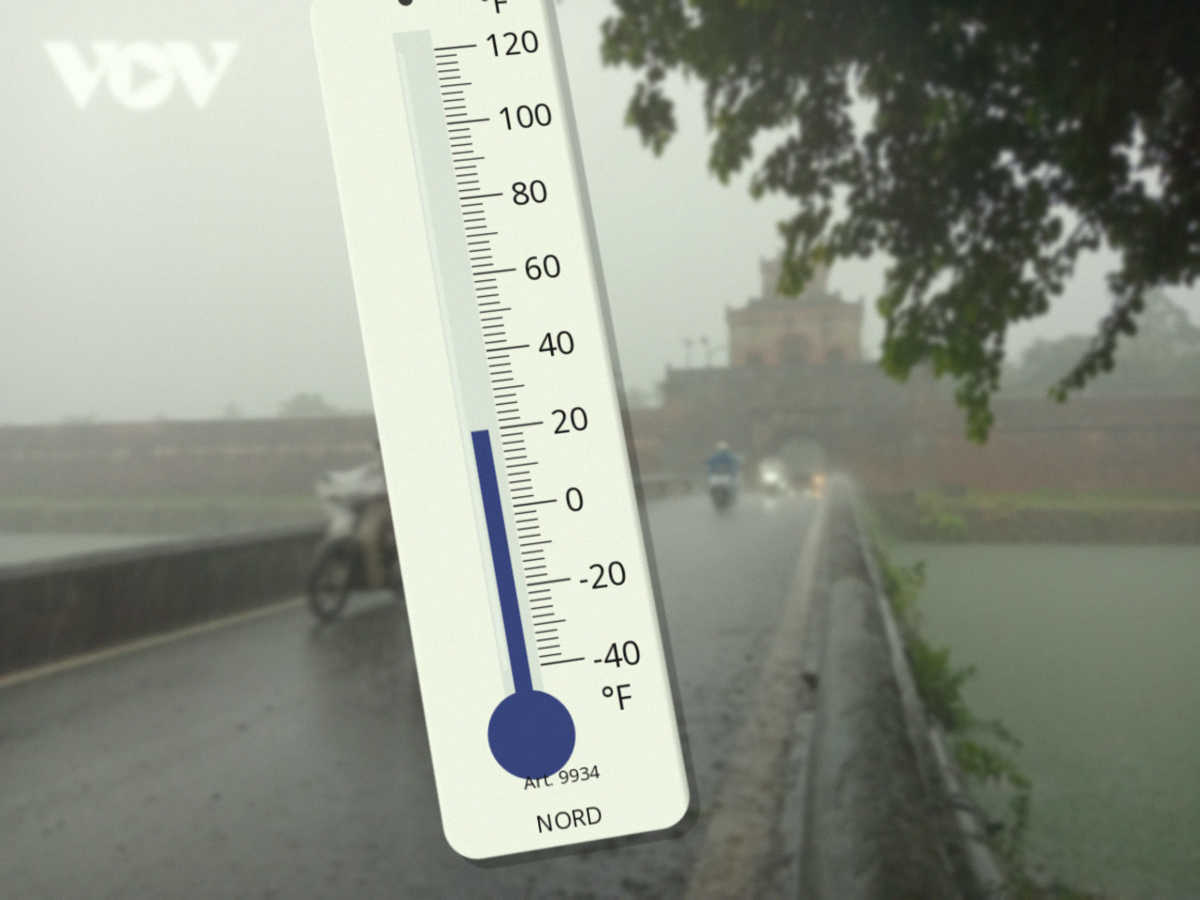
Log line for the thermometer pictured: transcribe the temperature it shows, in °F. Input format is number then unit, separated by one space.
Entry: 20 °F
